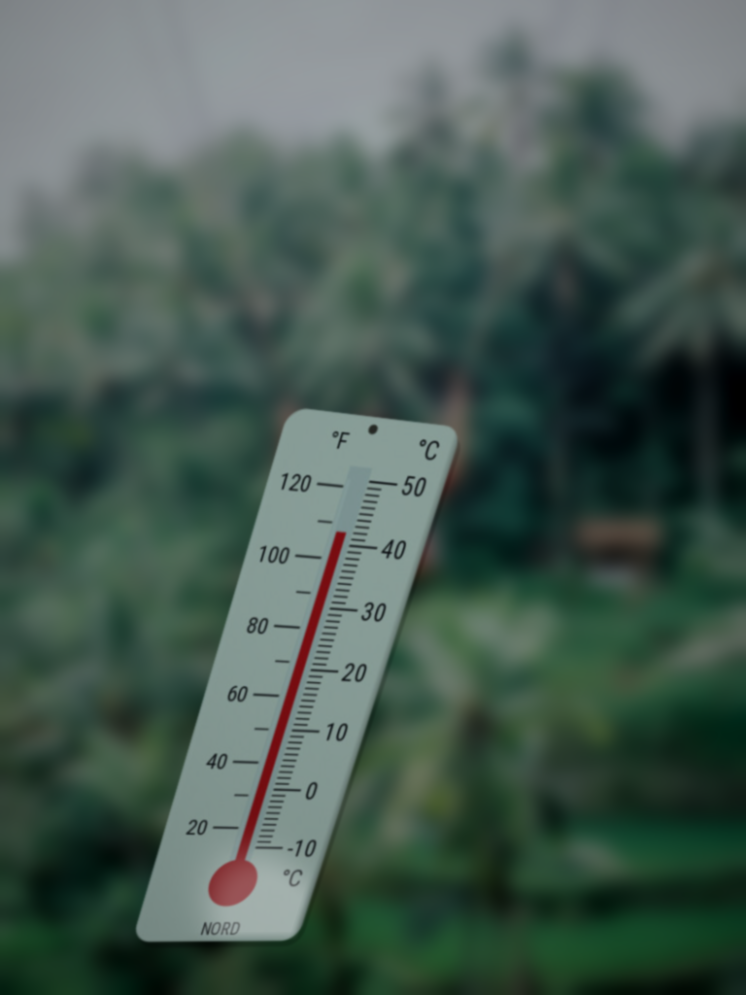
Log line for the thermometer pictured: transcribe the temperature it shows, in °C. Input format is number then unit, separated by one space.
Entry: 42 °C
